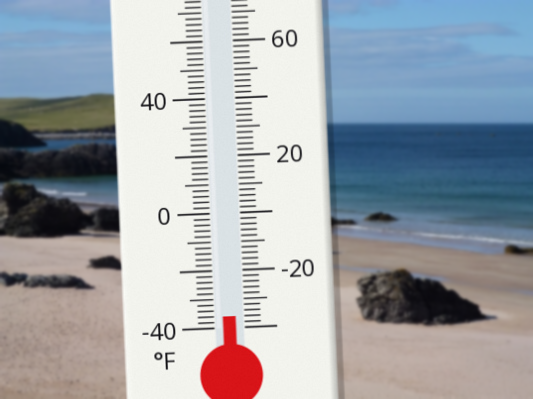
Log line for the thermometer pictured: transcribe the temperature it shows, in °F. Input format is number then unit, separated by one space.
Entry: -36 °F
